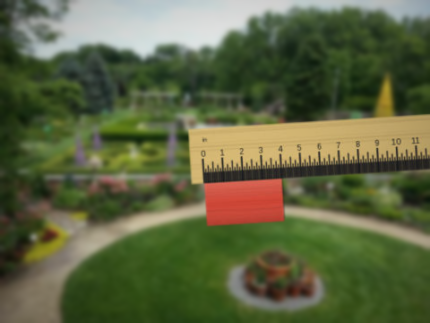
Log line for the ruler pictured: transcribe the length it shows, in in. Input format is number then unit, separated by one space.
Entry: 4 in
